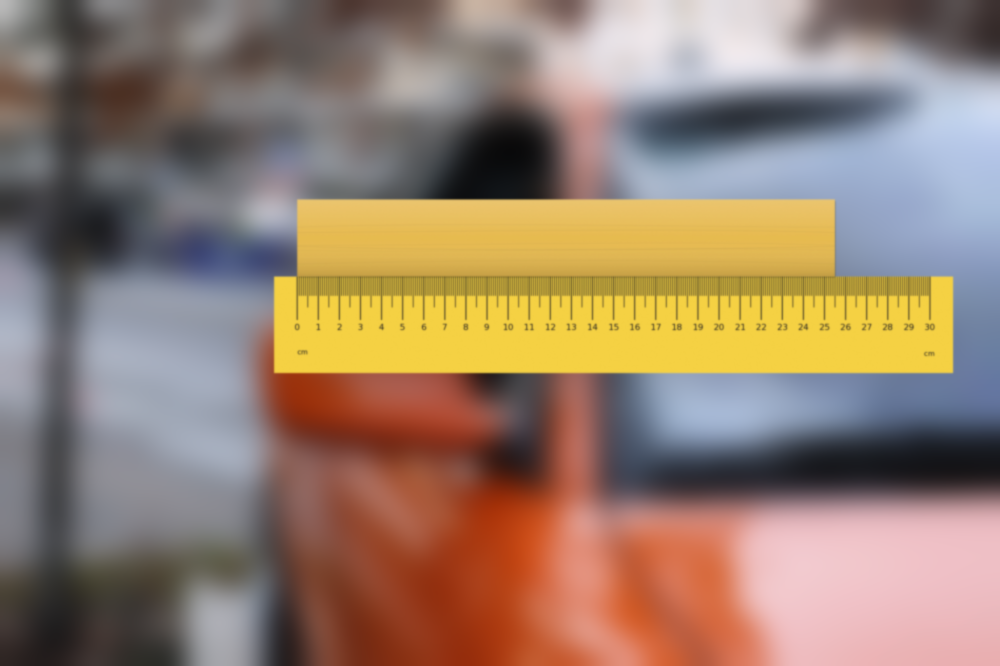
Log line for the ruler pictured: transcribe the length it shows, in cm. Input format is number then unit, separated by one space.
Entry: 25.5 cm
